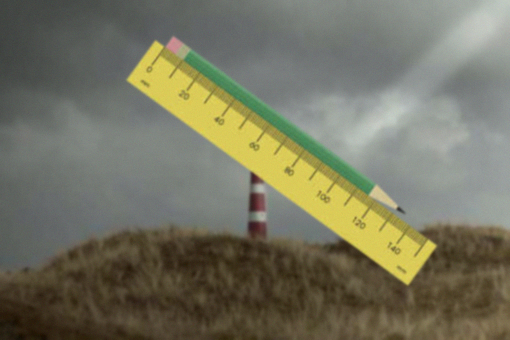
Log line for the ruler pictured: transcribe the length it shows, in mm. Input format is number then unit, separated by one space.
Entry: 135 mm
